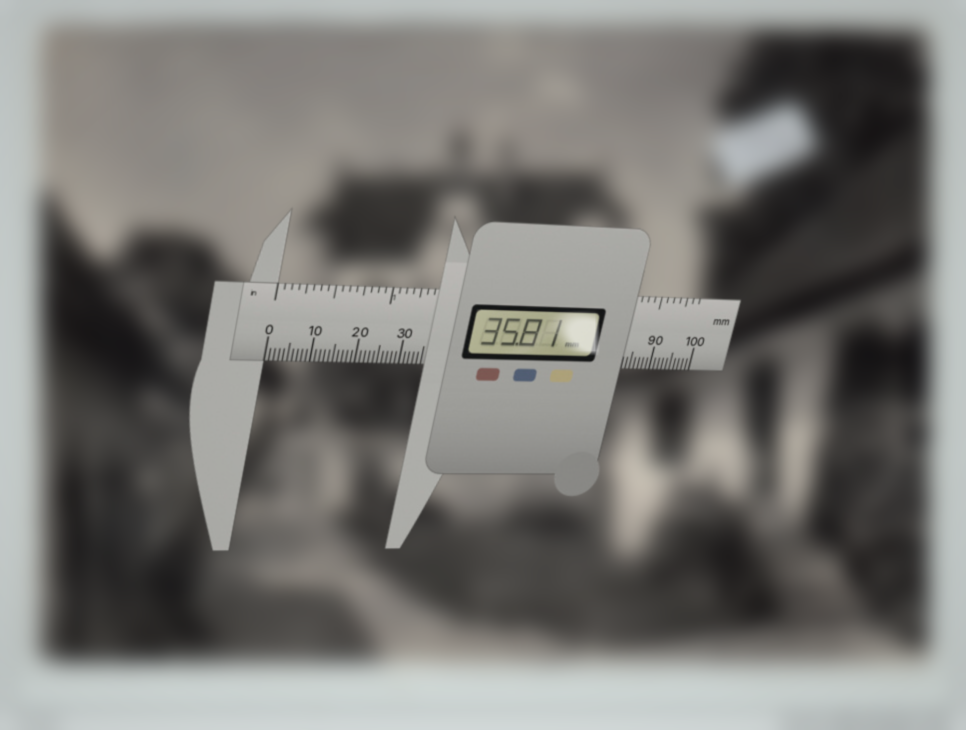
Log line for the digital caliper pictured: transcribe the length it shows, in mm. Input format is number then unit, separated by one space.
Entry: 35.81 mm
